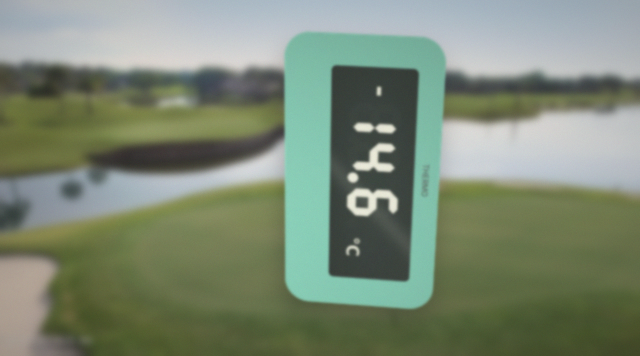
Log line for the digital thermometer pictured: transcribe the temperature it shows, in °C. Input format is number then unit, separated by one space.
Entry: -14.6 °C
